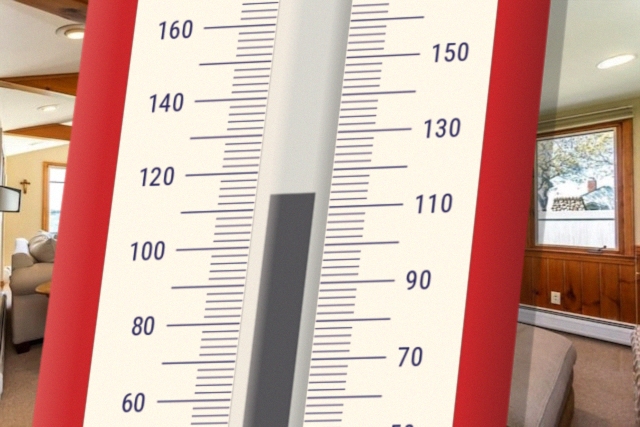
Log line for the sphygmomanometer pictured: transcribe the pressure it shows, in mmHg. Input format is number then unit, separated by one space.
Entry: 114 mmHg
